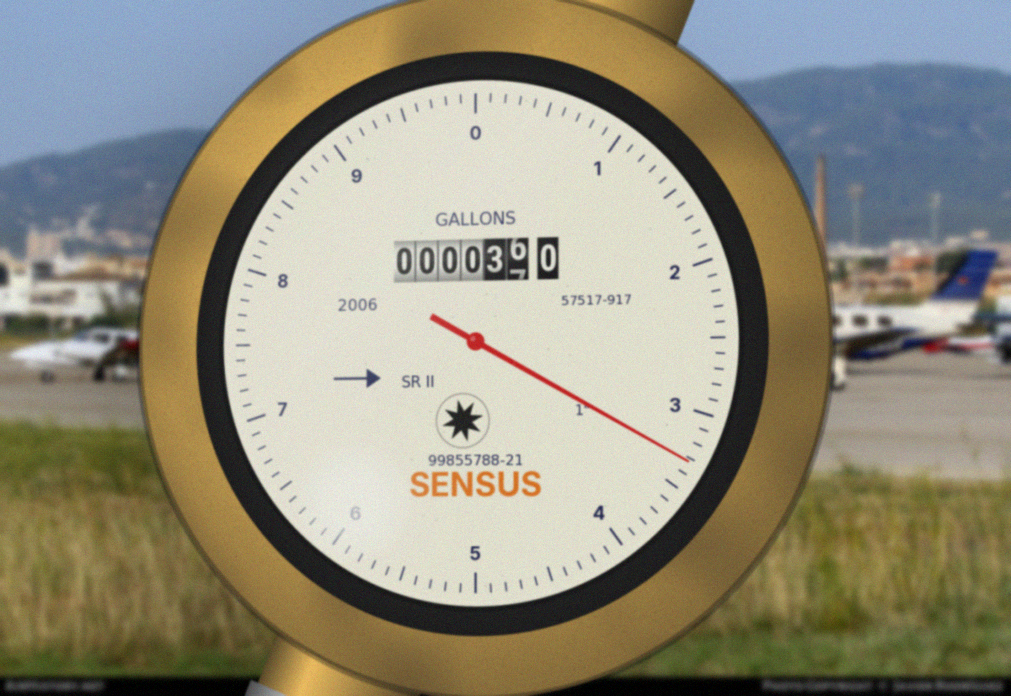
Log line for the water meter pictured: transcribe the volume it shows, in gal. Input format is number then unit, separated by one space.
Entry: 363.3 gal
